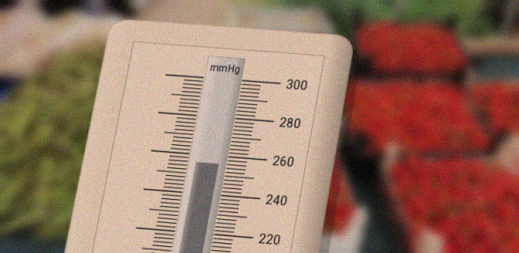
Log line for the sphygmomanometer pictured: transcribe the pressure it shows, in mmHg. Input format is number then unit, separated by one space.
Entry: 256 mmHg
